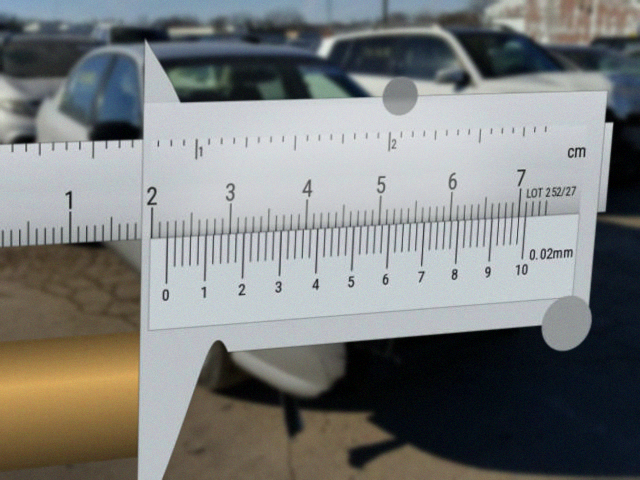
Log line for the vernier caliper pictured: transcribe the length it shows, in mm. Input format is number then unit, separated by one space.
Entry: 22.0 mm
